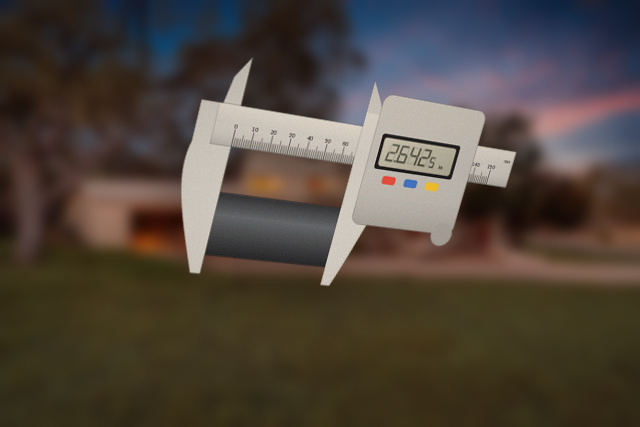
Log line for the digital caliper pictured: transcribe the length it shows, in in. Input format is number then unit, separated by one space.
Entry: 2.6425 in
